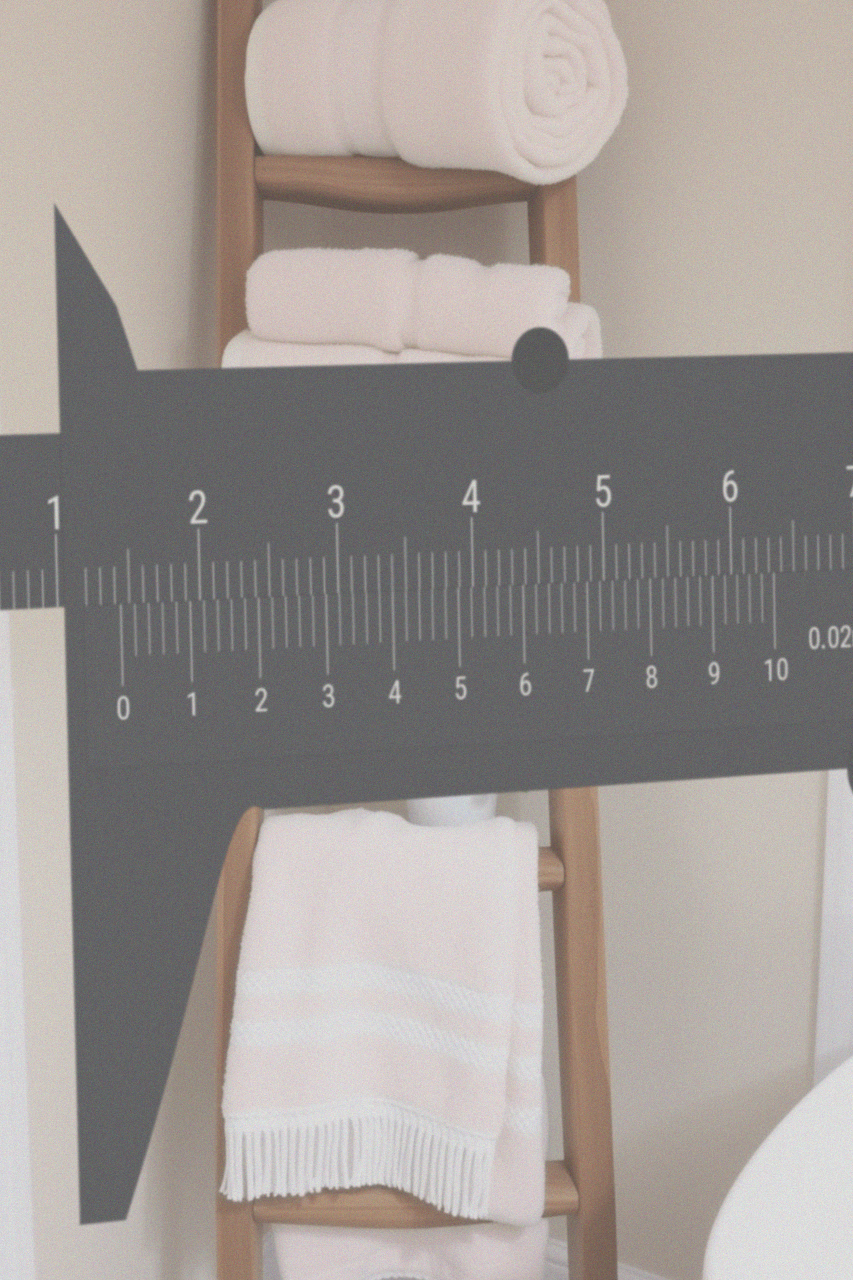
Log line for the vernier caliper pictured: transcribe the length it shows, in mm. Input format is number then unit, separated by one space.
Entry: 14.4 mm
